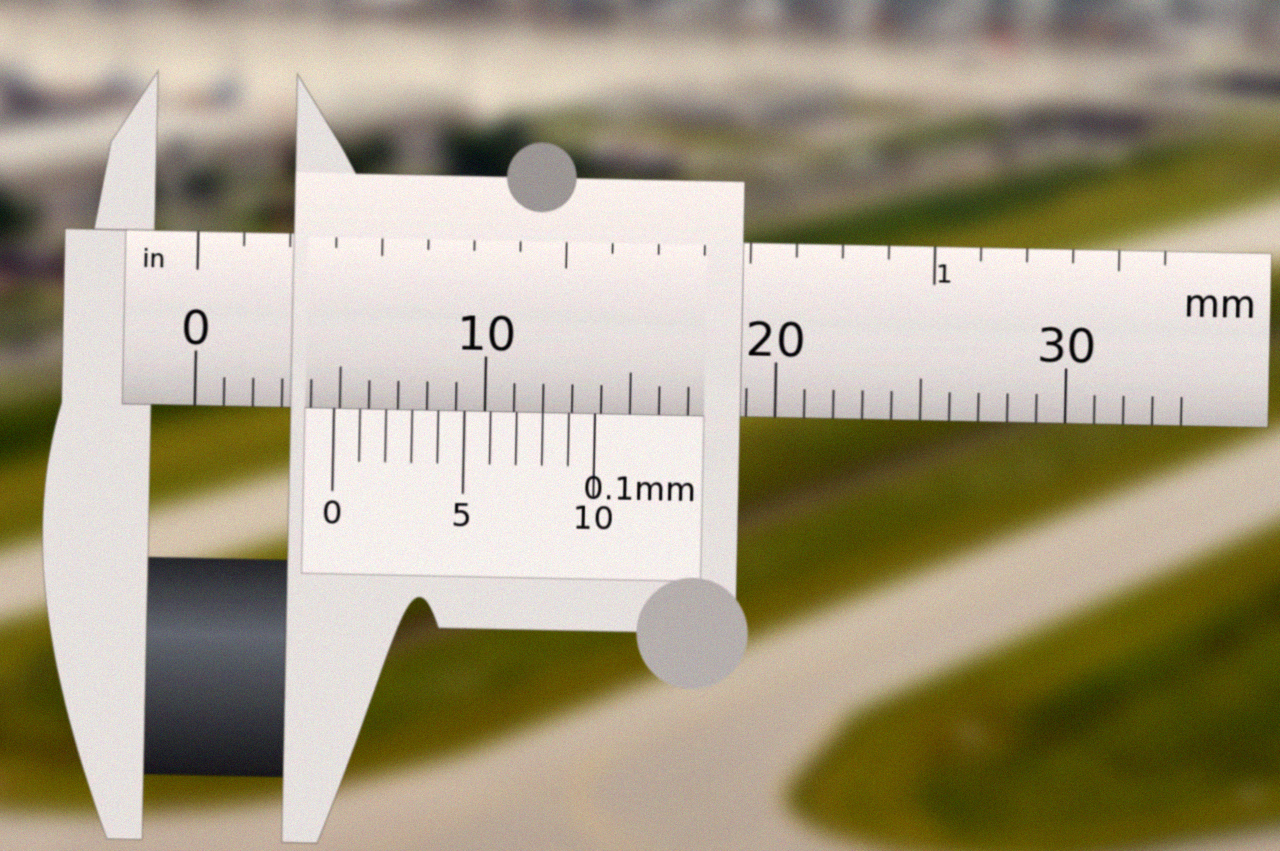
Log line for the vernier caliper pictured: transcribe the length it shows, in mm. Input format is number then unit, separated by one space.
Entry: 4.8 mm
